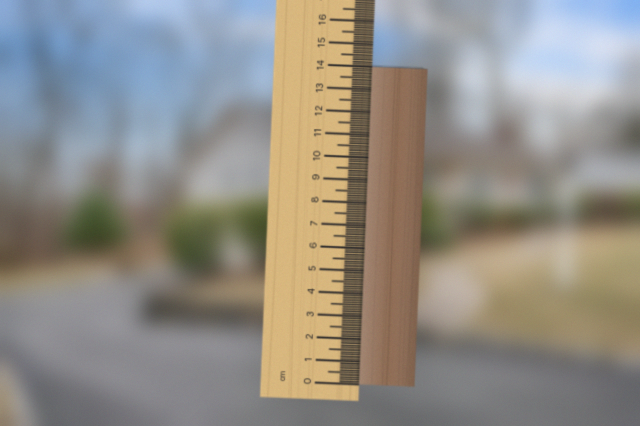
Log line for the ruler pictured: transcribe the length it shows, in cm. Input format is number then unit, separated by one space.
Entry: 14 cm
